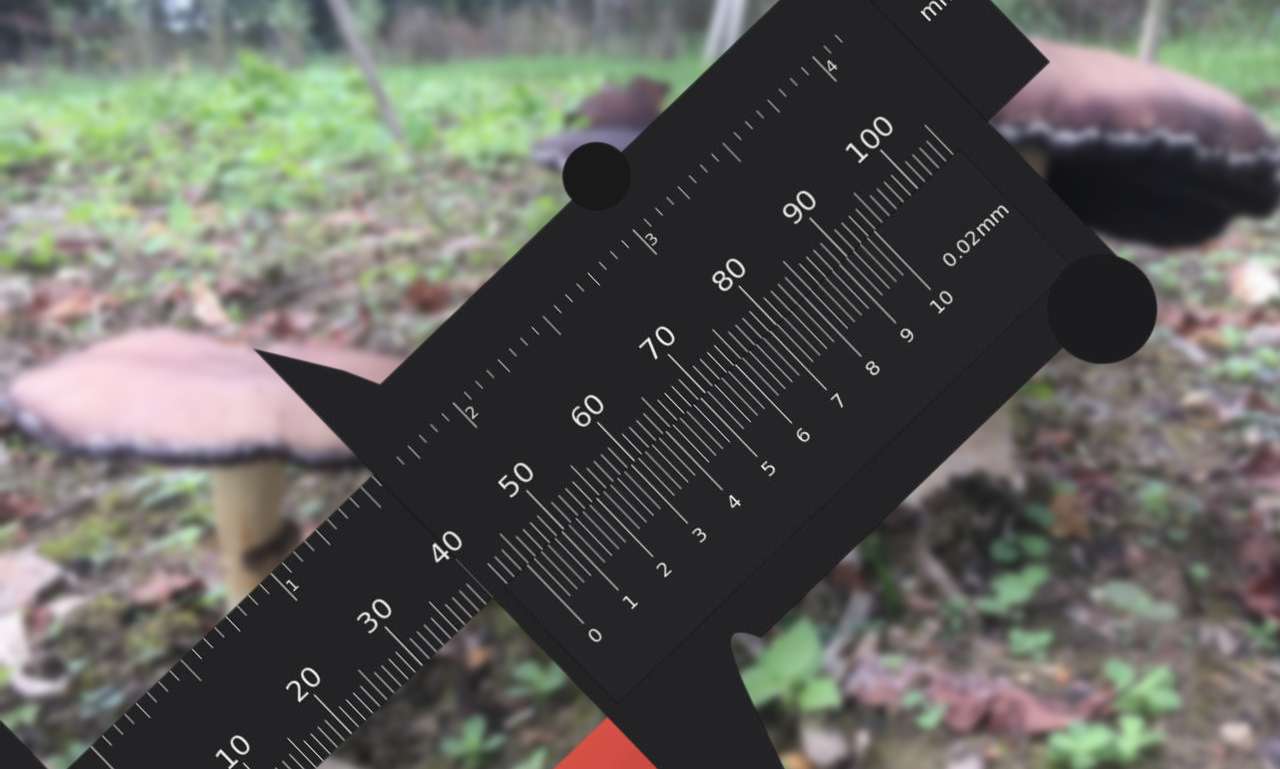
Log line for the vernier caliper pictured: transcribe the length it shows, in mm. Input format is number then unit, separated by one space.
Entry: 44.8 mm
